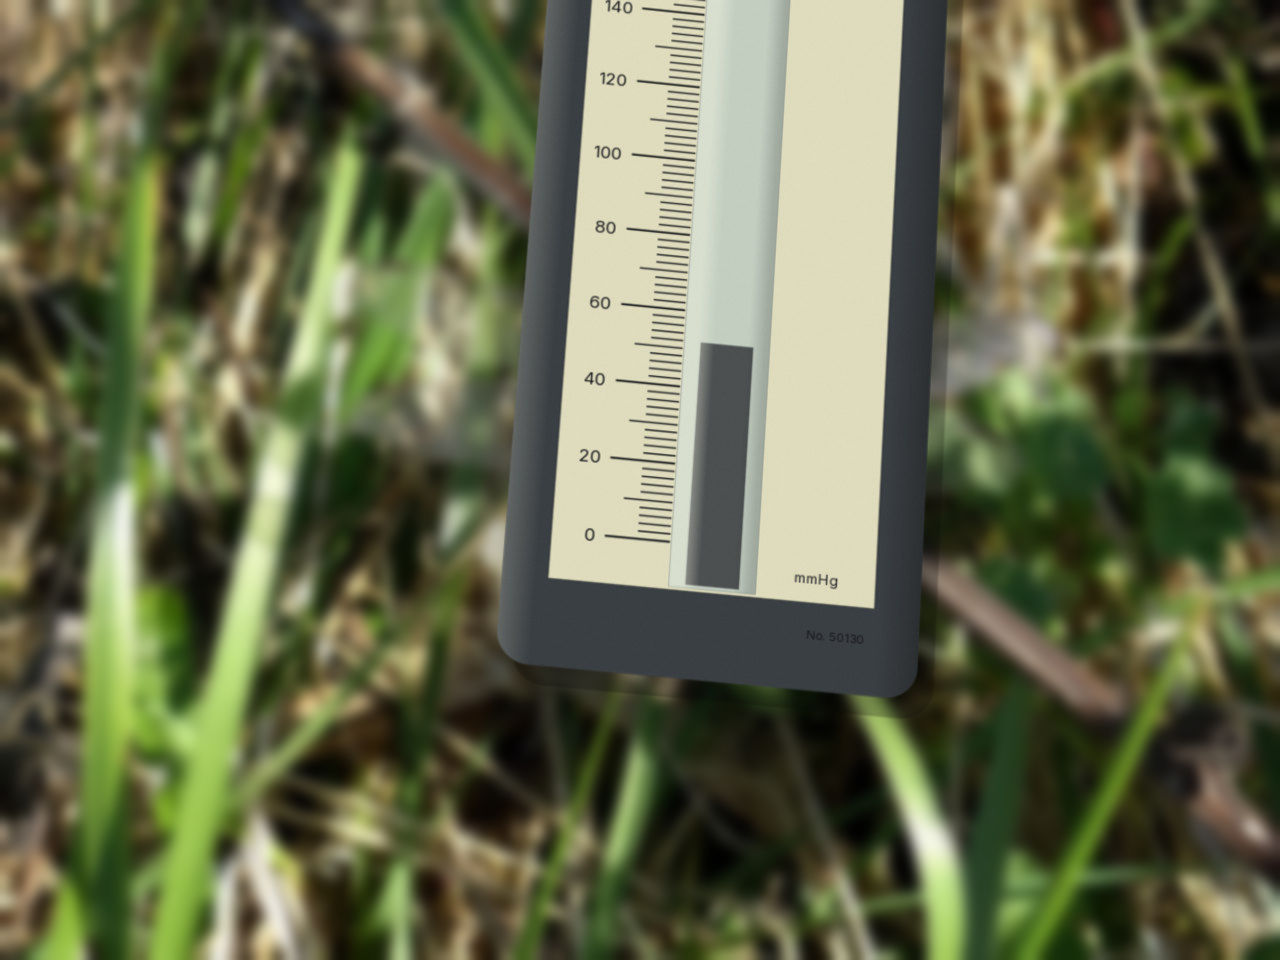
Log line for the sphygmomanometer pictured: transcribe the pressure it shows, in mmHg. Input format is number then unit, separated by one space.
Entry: 52 mmHg
